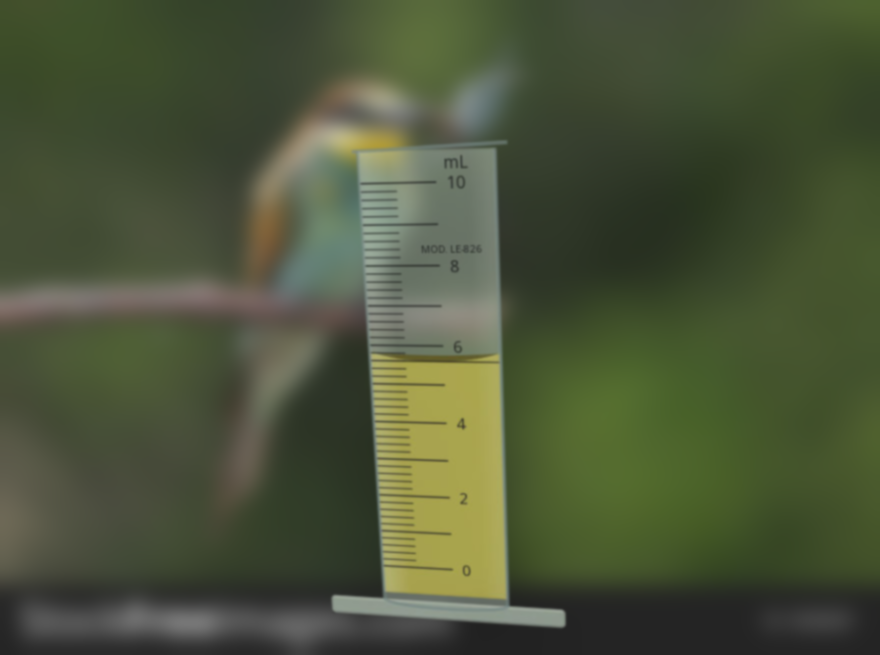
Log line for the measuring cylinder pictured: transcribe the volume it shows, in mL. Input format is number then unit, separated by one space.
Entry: 5.6 mL
